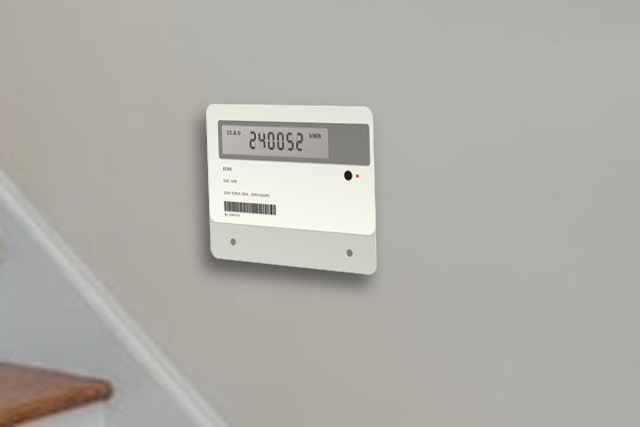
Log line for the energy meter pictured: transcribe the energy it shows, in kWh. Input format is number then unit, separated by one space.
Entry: 240052 kWh
